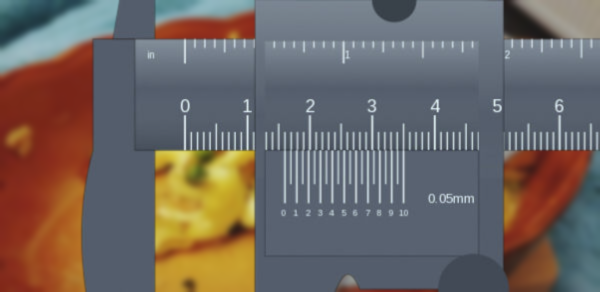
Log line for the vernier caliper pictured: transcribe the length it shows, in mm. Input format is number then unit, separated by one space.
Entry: 16.0 mm
